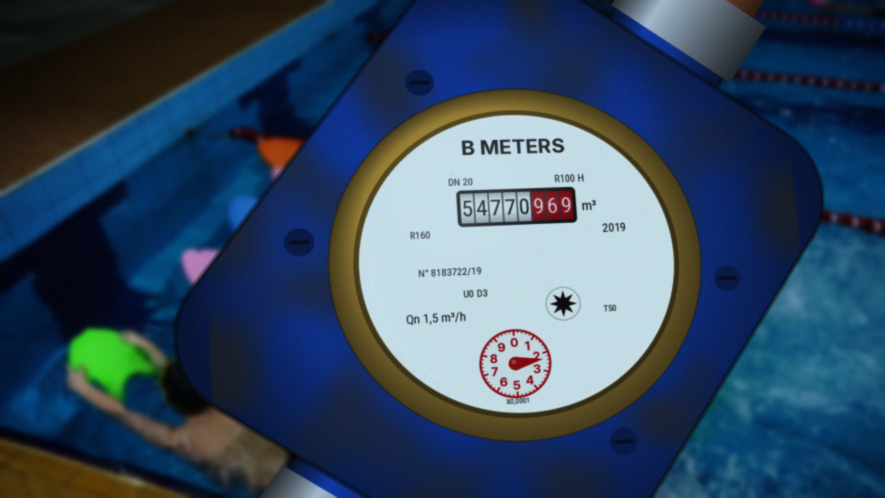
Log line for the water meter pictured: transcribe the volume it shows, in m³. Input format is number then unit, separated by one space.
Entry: 54770.9692 m³
